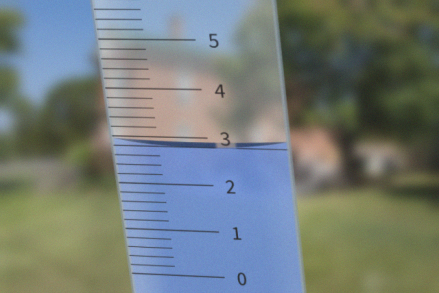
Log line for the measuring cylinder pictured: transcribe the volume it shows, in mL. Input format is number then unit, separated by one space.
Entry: 2.8 mL
